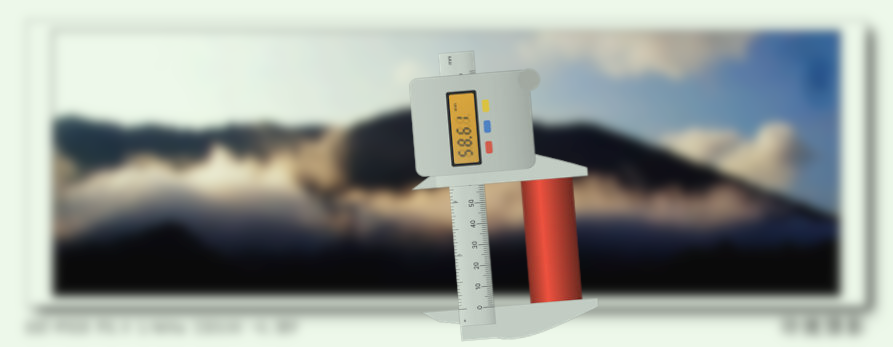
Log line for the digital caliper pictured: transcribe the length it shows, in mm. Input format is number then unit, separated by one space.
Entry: 58.61 mm
